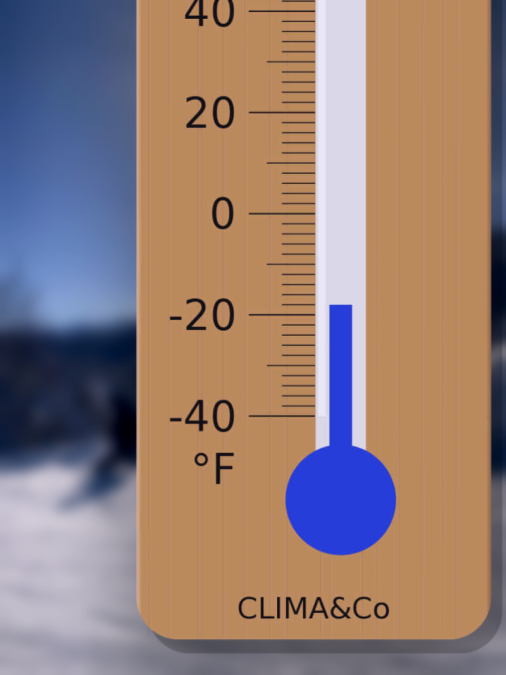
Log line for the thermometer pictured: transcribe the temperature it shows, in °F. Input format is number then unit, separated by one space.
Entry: -18 °F
